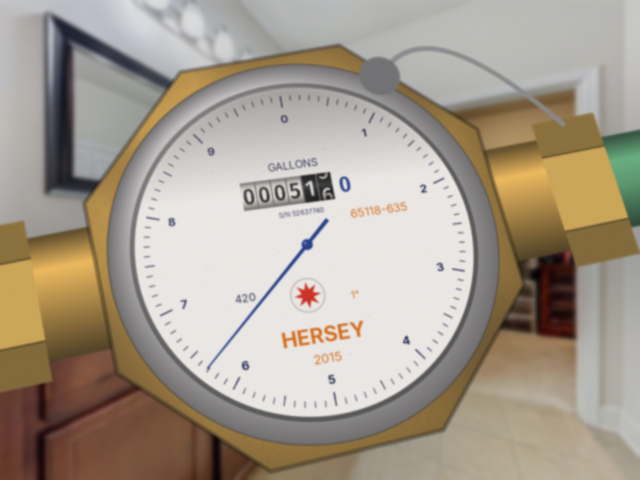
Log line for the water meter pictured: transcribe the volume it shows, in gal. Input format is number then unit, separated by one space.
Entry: 5156.3 gal
